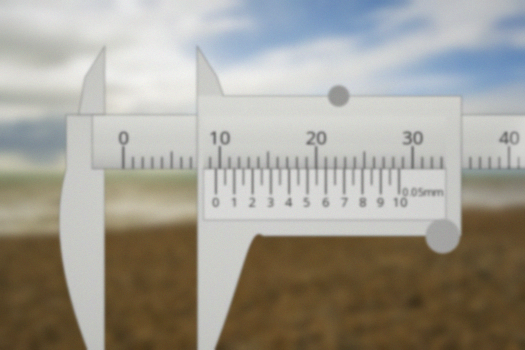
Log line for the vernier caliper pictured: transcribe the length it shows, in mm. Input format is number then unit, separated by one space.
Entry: 9.6 mm
